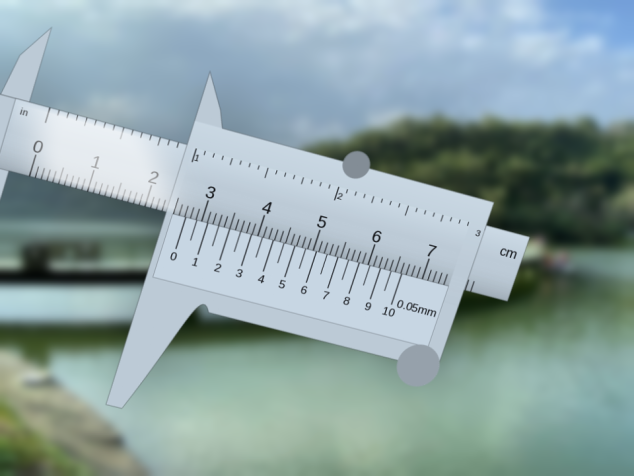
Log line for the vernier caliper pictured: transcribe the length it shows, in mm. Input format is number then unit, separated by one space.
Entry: 27.2 mm
